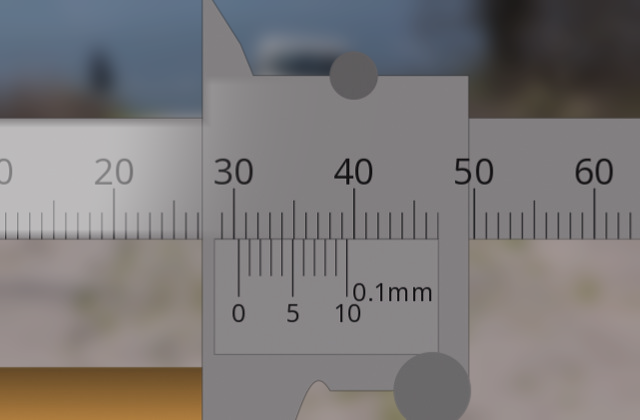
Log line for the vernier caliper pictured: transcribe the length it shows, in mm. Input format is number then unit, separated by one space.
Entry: 30.4 mm
